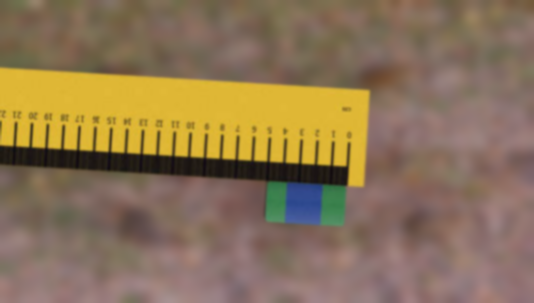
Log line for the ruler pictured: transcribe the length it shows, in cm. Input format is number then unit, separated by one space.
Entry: 5 cm
